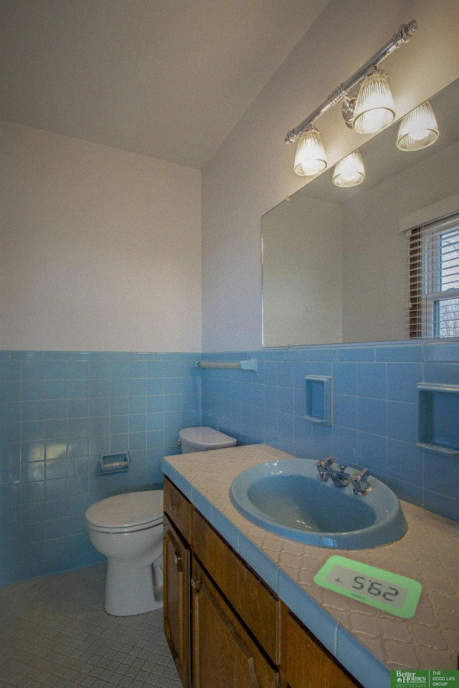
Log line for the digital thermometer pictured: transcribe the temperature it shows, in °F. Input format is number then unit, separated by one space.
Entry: 29.5 °F
